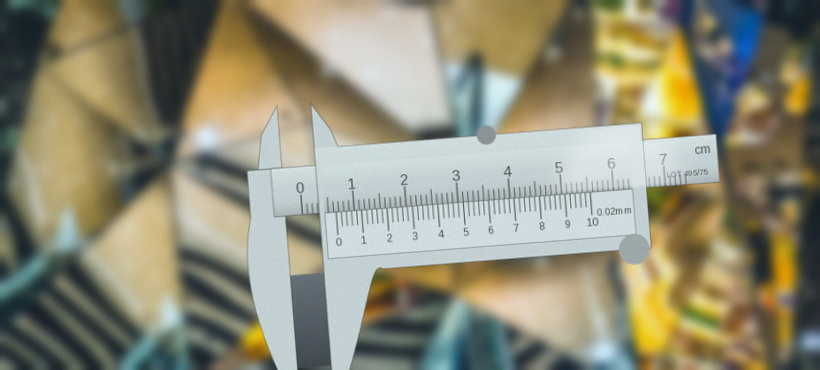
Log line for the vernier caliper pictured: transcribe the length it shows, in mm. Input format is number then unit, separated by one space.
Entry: 6.5 mm
